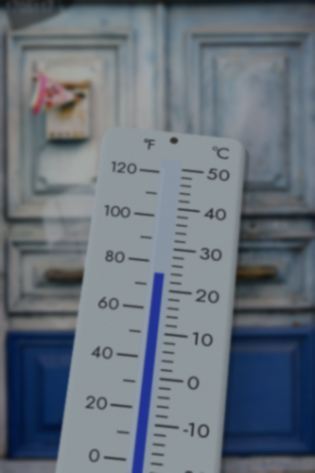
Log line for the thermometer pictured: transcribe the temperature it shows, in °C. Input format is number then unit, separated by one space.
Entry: 24 °C
